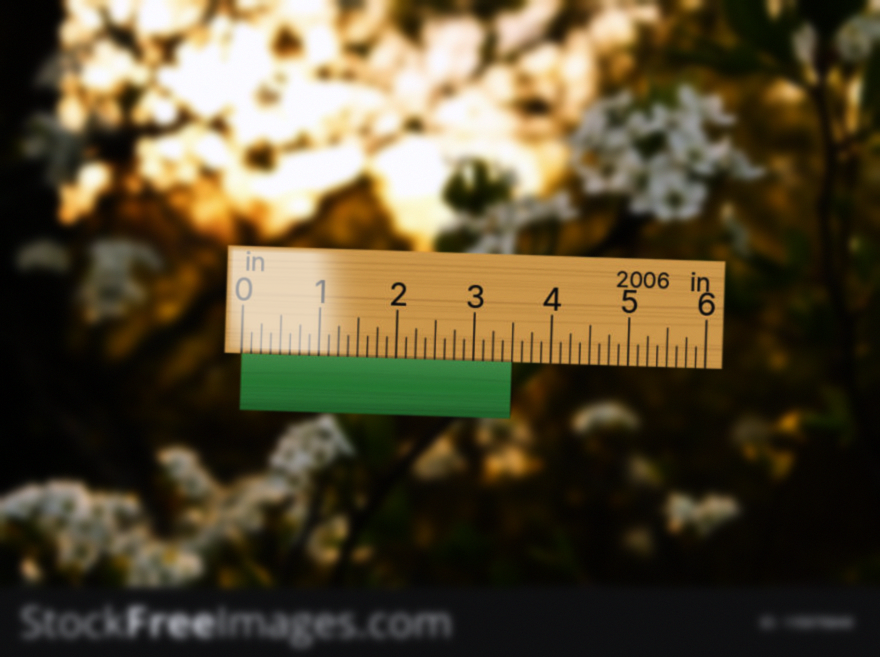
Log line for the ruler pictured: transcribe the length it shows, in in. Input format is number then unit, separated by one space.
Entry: 3.5 in
